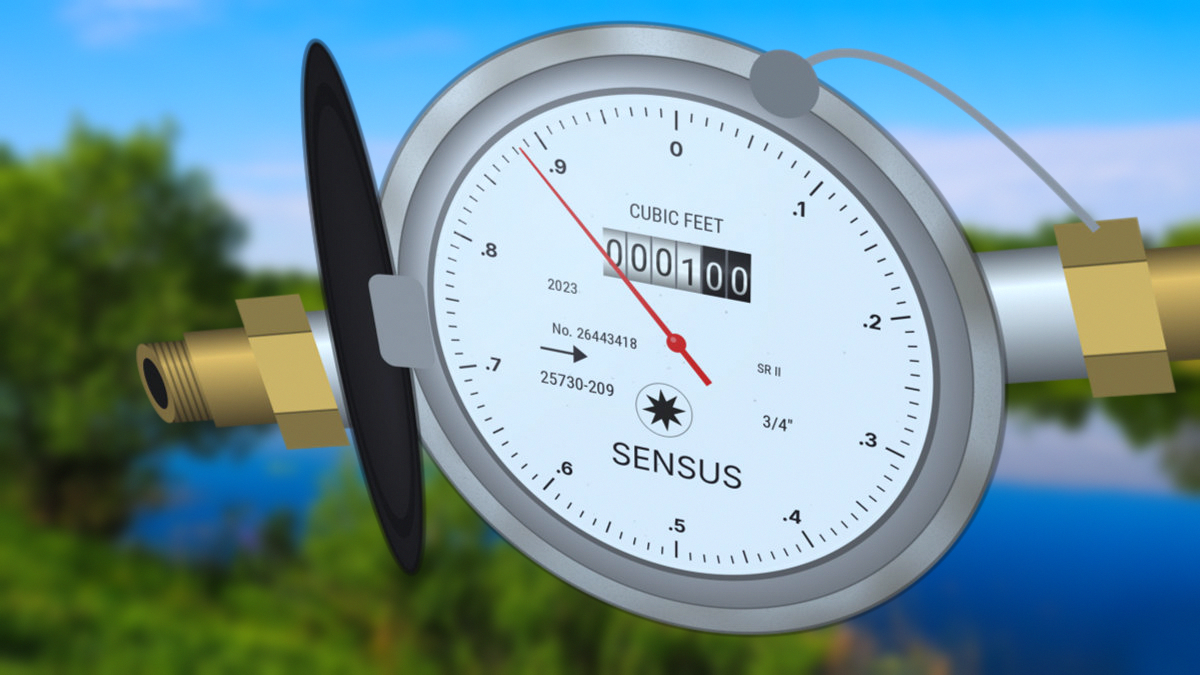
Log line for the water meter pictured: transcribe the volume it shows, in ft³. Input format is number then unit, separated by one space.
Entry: 99.88 ft³
